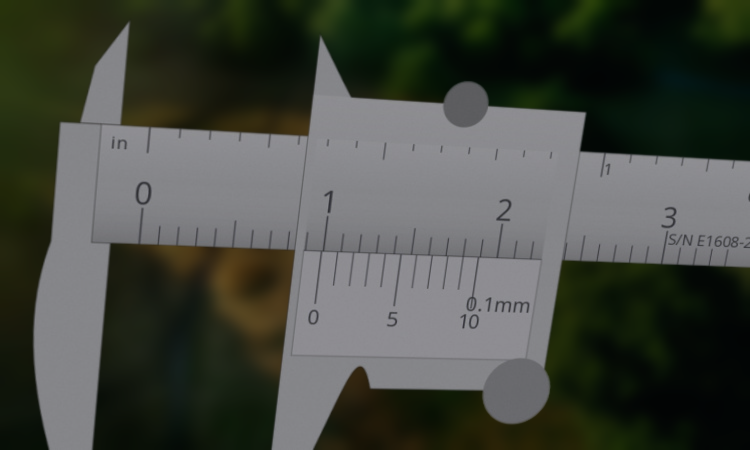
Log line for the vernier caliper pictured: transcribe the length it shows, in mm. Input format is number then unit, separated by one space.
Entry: 9.9 mm
